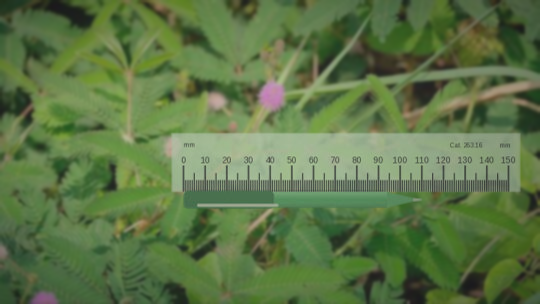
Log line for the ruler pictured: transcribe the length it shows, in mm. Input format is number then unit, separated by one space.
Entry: 110 mm
